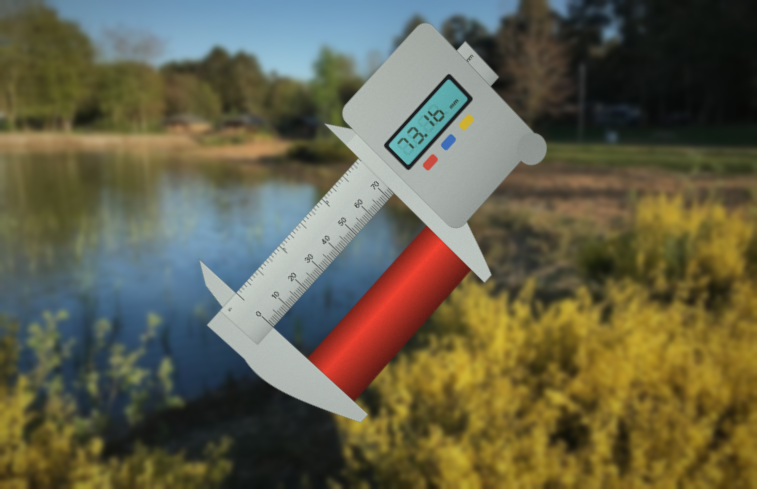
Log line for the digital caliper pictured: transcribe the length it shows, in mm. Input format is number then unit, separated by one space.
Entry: 73.16 mm
